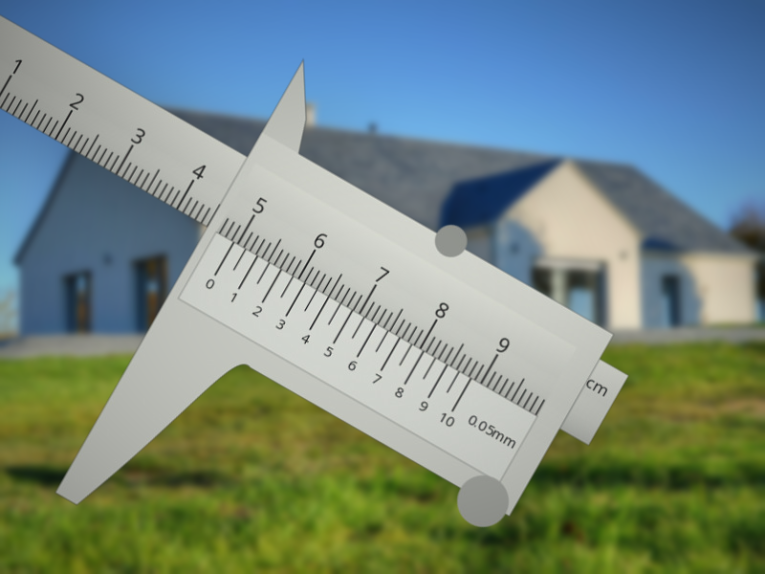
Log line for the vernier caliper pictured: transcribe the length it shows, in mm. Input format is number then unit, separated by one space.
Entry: 49.4 mm
